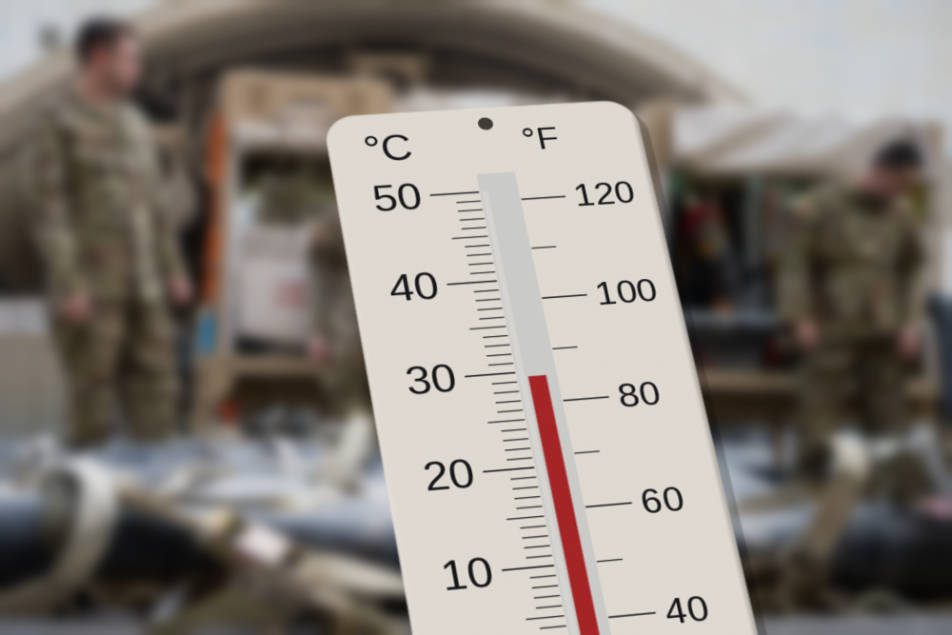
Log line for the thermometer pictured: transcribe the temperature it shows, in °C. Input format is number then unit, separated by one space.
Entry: 29.5 °C
